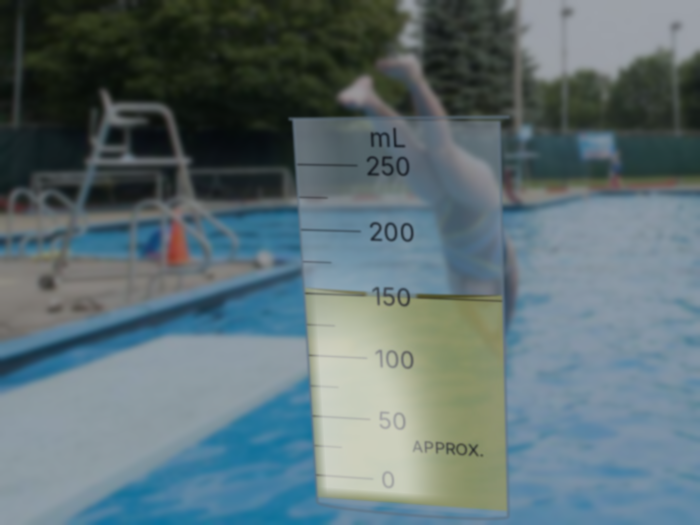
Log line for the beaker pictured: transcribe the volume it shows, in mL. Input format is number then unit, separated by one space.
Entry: 150 mL
